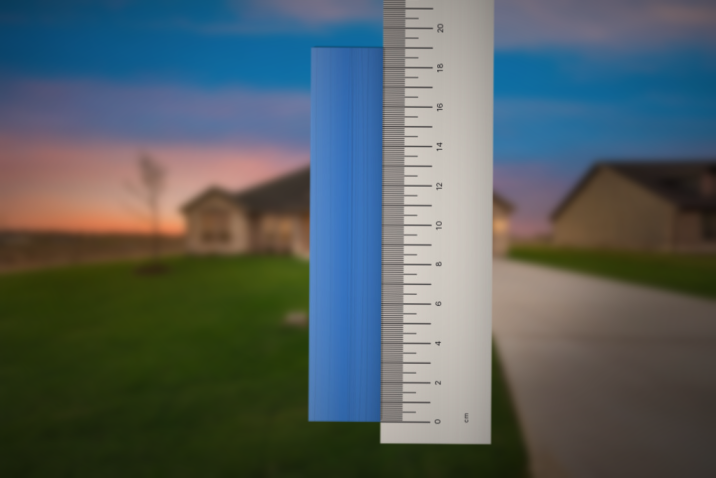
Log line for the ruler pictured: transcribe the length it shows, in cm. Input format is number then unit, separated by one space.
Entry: 19 cm
